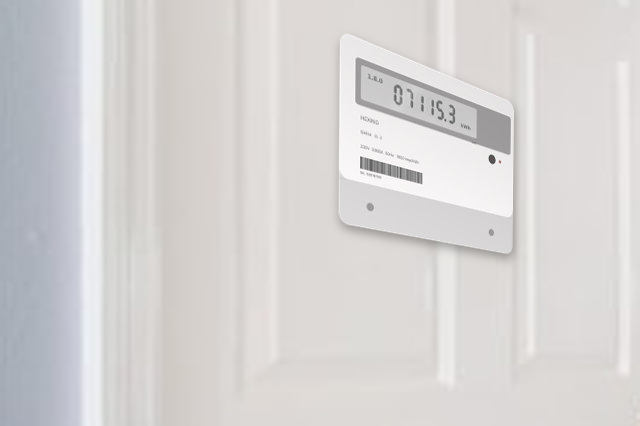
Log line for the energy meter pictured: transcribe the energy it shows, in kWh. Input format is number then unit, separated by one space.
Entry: 7115.3 kWh
